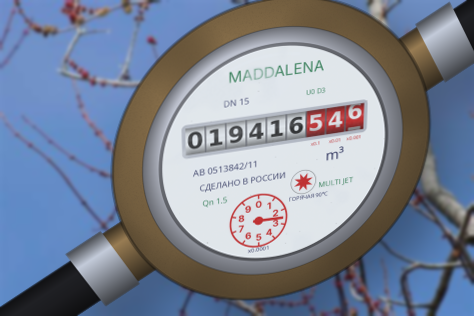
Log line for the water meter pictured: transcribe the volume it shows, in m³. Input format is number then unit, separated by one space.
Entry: 19416.5462 m³
